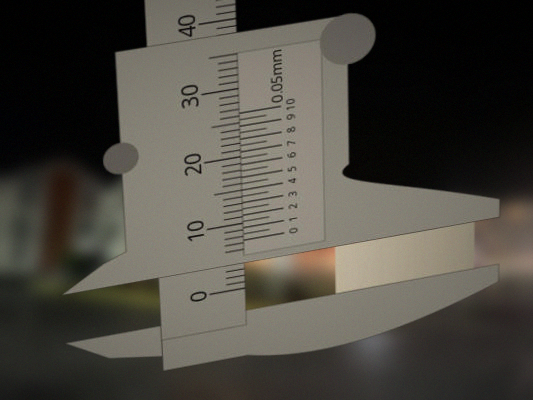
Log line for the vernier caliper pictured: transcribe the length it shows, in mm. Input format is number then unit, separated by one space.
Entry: 7.4 mm
